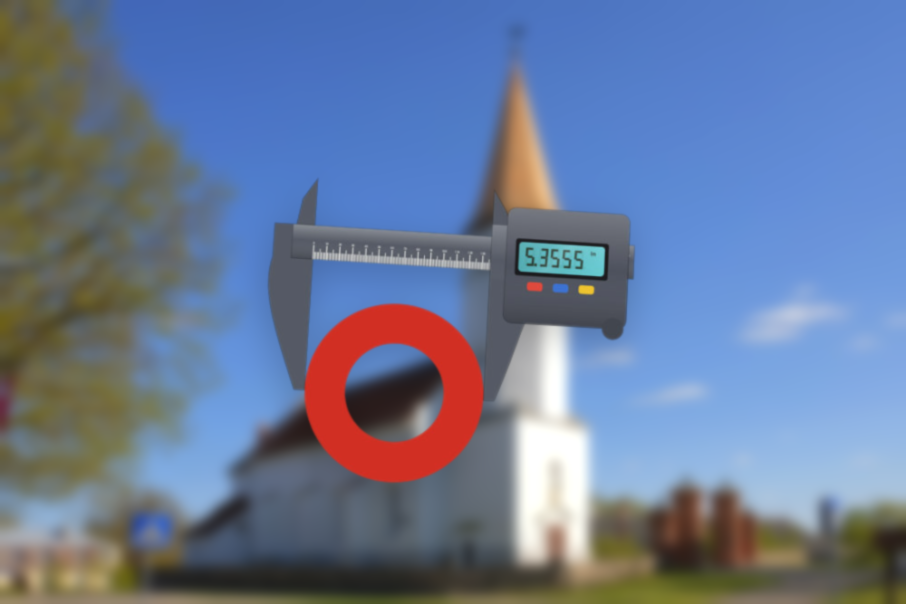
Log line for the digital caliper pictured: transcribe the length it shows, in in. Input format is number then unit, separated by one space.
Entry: 5.3555 in
